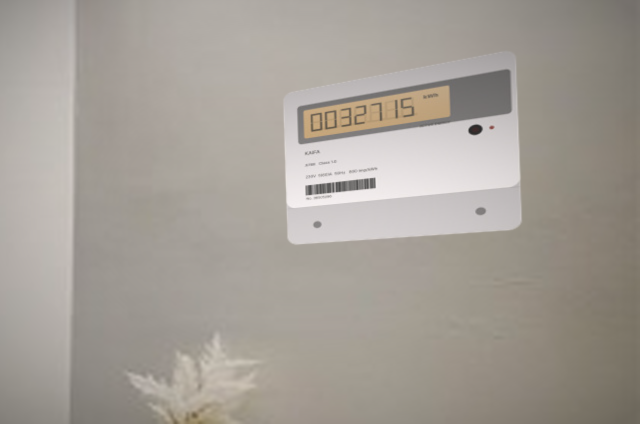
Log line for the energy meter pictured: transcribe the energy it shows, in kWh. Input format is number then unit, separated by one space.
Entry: 32715 kWh
